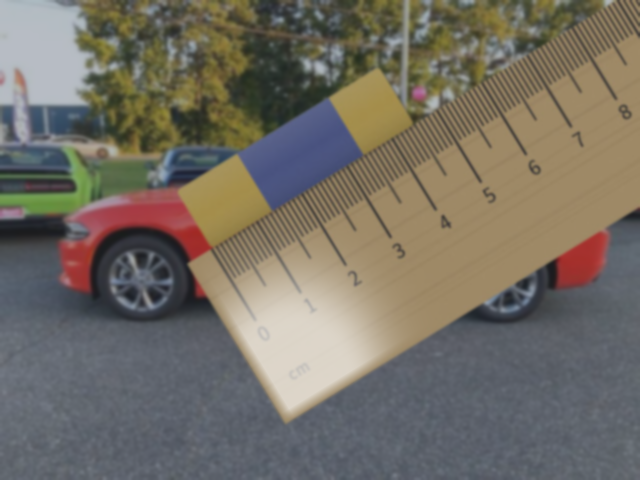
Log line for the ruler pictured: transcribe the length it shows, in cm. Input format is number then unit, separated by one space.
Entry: 4.5 cm
